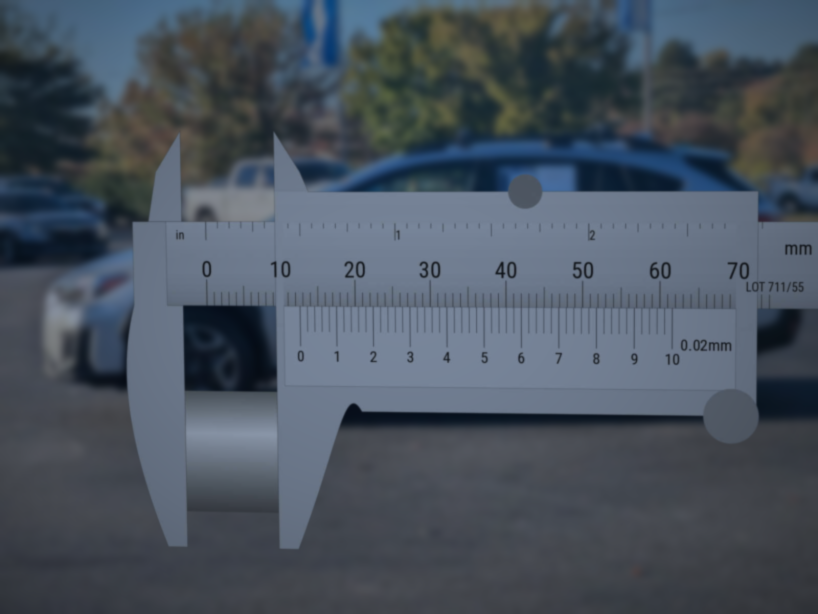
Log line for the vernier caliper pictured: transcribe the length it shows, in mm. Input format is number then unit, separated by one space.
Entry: 12.6 mm
